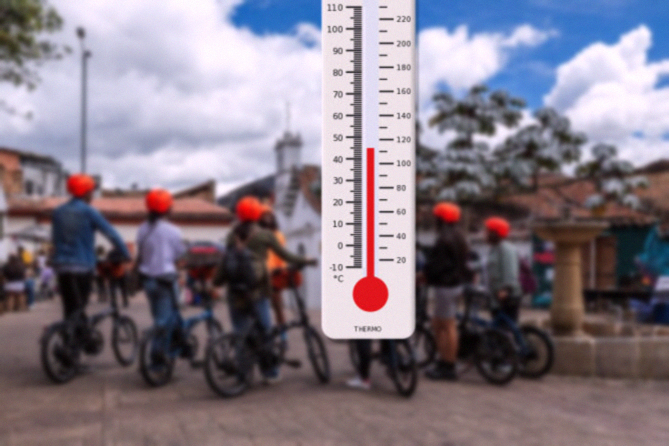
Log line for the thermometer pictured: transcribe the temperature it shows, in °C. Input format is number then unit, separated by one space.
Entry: 45 °C
